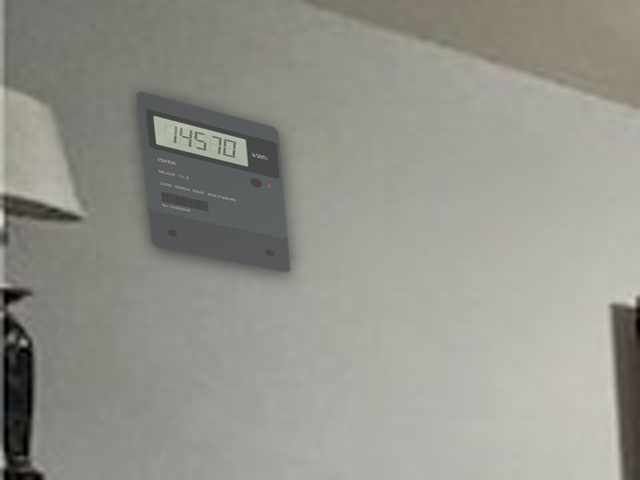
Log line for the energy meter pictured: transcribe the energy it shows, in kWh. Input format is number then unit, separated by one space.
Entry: 14570 kWh
